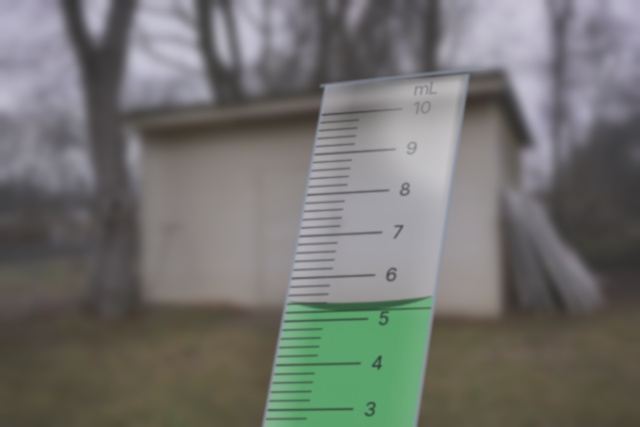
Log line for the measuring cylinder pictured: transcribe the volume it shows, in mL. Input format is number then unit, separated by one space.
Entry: 5.2 mL
